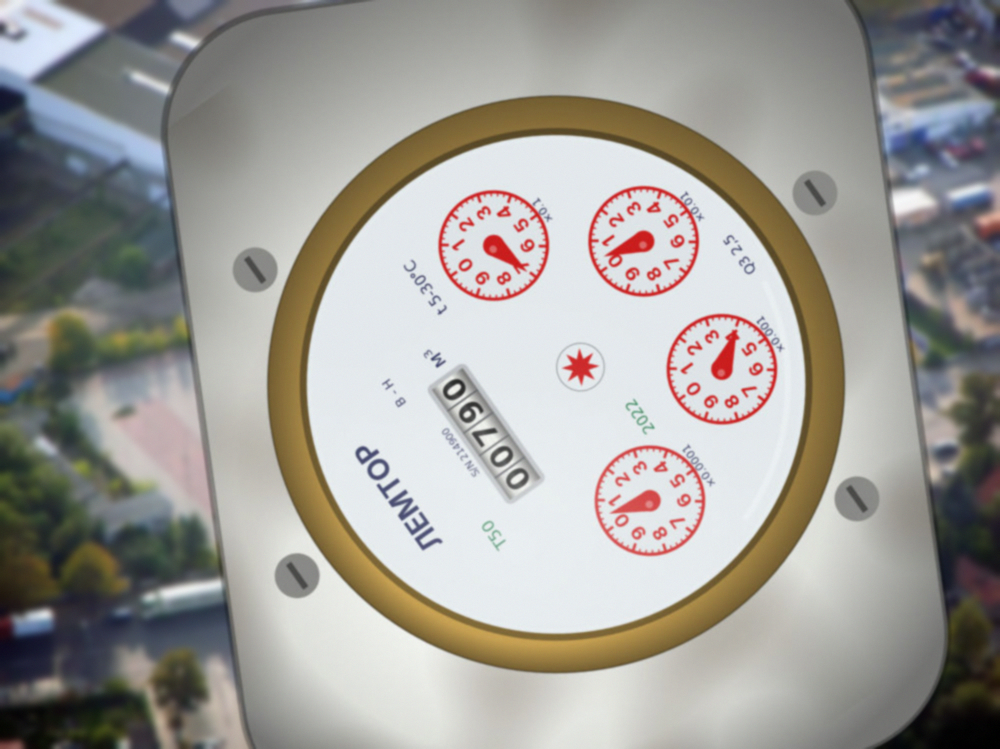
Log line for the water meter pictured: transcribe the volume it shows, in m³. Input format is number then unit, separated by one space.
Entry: 790.7040 m³
